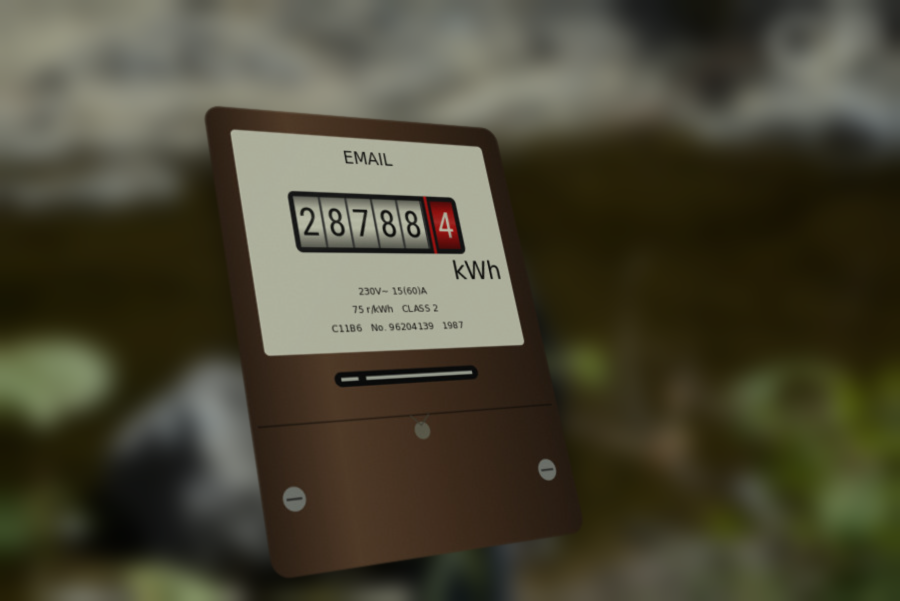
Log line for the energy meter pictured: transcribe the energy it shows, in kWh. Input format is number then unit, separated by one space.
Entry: 28788.4 kWh
